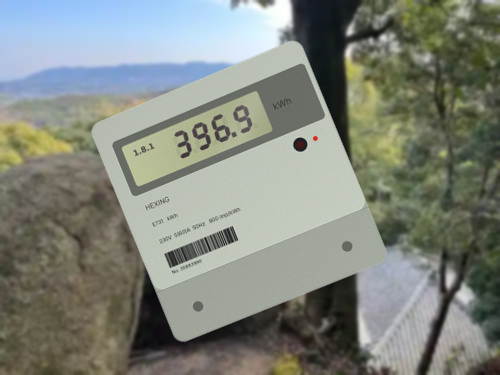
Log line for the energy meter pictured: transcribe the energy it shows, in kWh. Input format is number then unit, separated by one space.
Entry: 396.9 kWh
